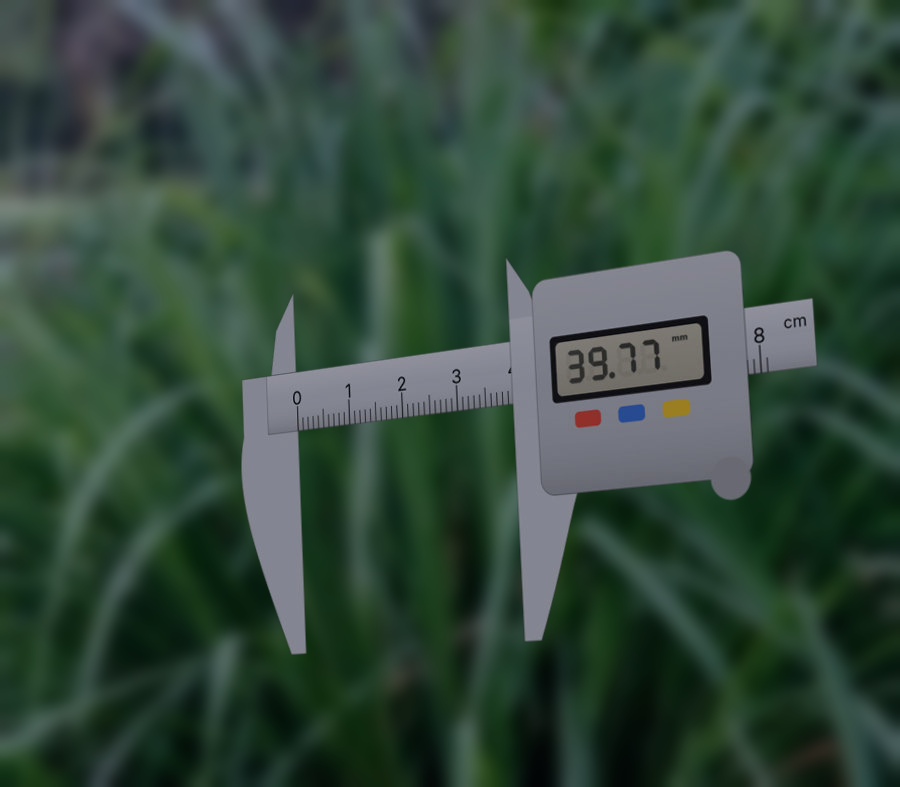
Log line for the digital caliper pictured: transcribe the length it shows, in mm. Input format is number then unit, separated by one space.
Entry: 39.77 mm
